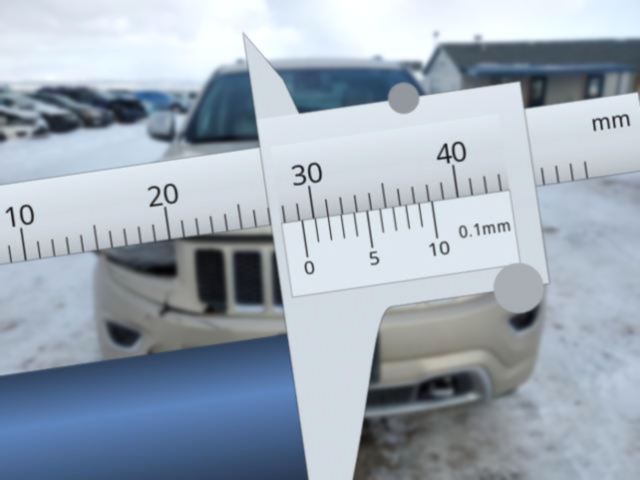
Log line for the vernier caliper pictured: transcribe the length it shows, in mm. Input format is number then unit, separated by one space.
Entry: 29.2 mm
